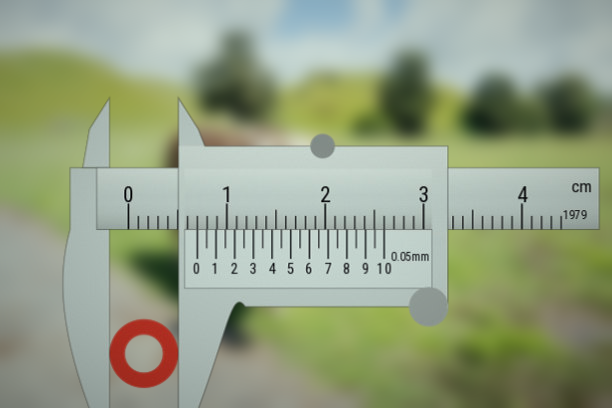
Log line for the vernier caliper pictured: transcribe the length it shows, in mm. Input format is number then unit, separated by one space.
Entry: 7.0 mm
